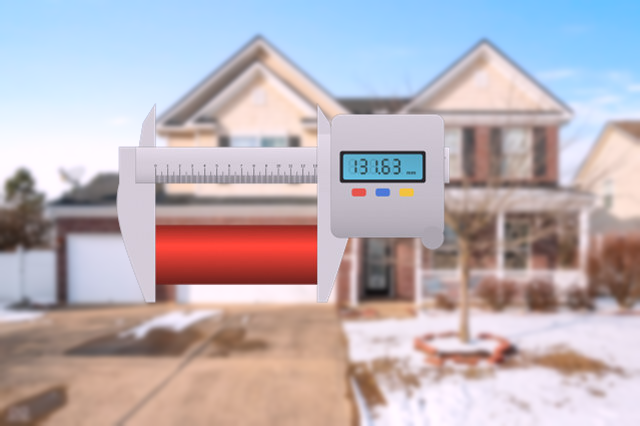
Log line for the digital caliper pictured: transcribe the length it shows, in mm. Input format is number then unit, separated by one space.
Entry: 131.63 mm
